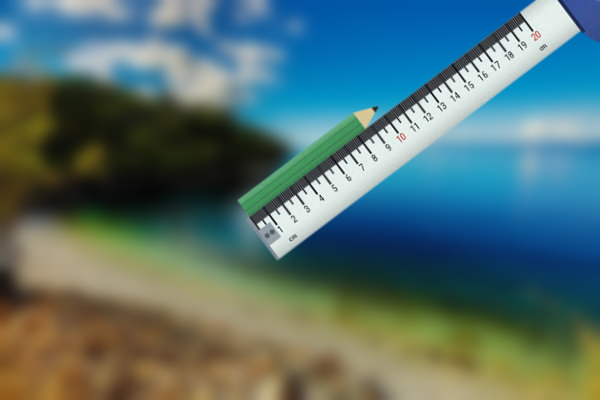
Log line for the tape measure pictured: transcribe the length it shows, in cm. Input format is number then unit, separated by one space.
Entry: 10 cm
